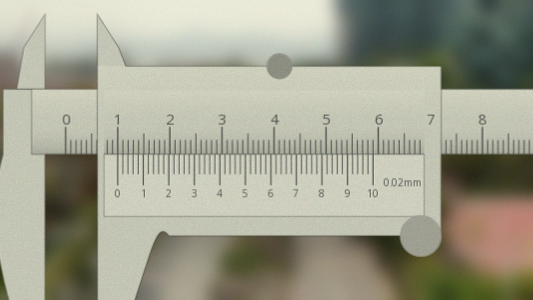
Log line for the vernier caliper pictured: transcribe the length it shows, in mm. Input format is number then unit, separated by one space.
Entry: 10.0 mm
